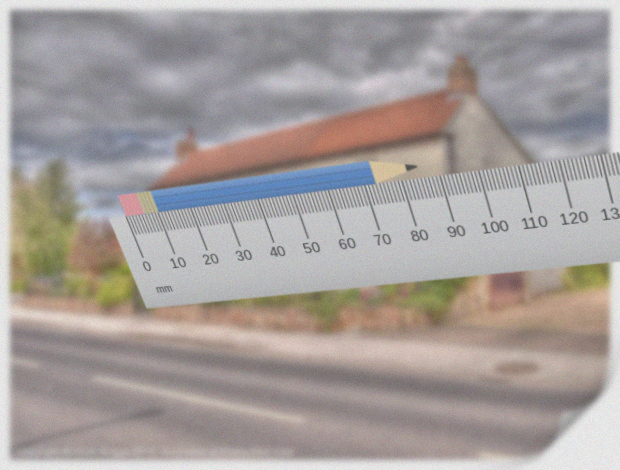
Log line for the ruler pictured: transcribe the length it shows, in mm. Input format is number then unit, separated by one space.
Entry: 85 mm
